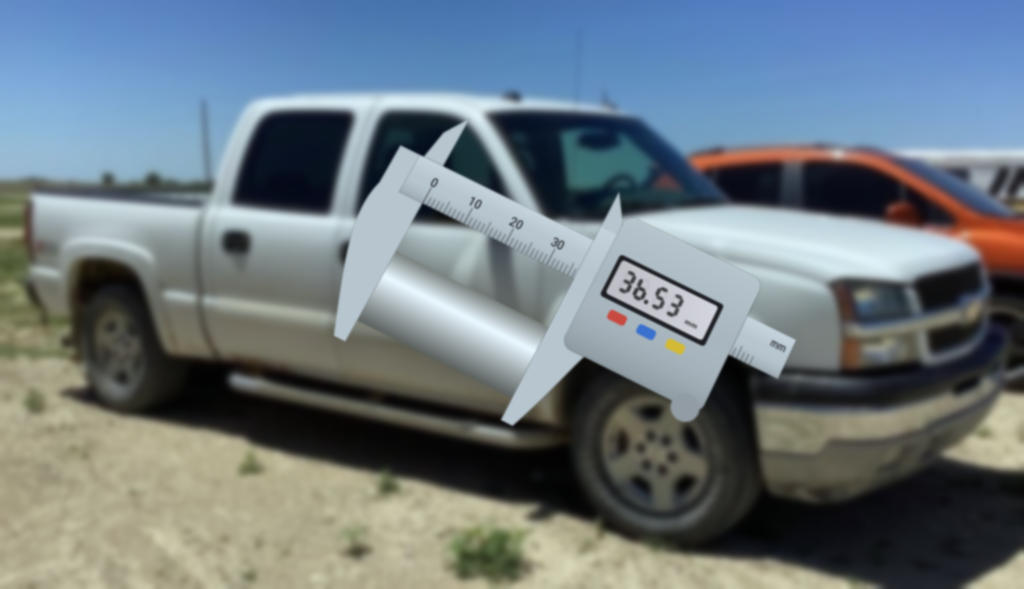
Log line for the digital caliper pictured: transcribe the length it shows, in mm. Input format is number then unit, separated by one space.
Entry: 36.53 mm
